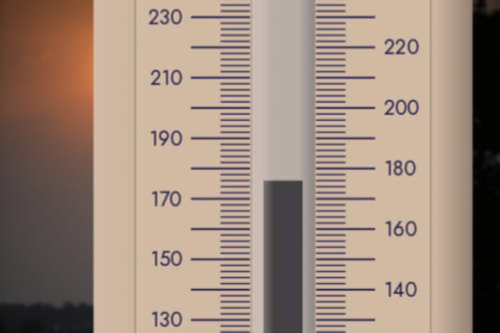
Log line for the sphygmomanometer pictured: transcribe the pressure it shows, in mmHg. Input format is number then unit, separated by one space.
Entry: 176 mmHg
